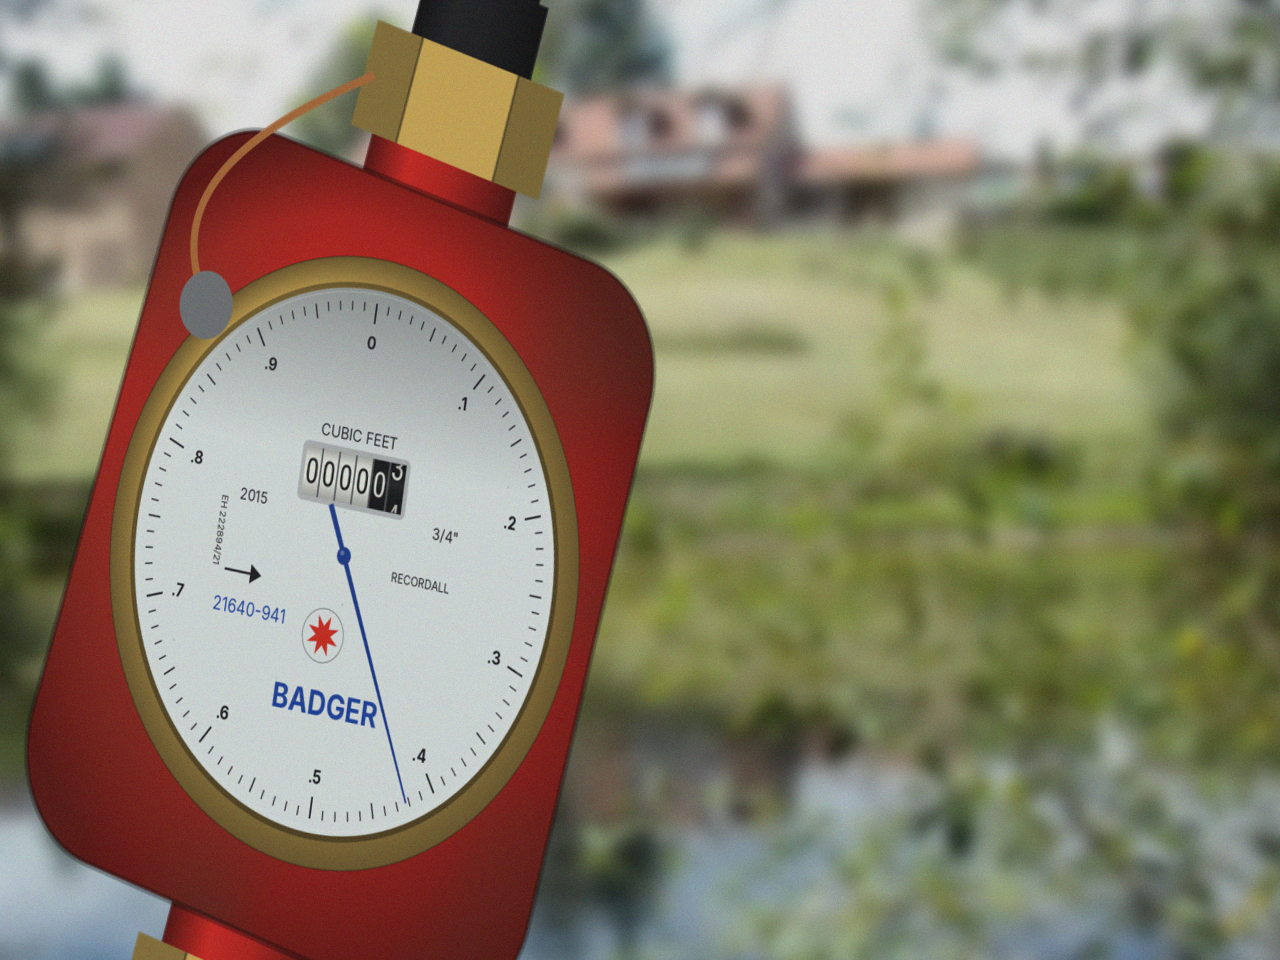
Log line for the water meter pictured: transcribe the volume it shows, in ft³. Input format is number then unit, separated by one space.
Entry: 3.42 ft³
